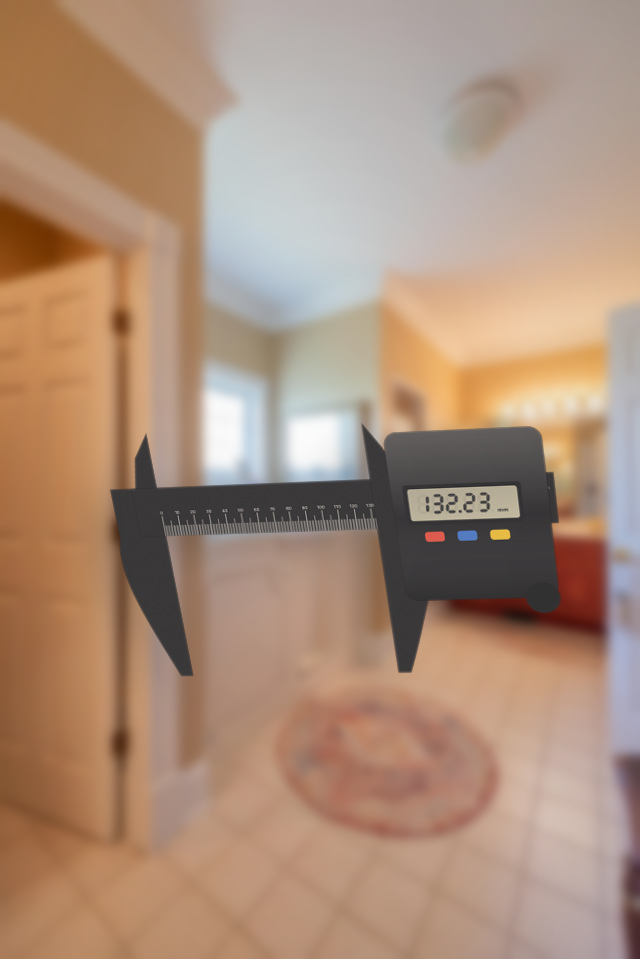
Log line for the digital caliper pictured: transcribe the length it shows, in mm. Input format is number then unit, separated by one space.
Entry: 132.23 mm
